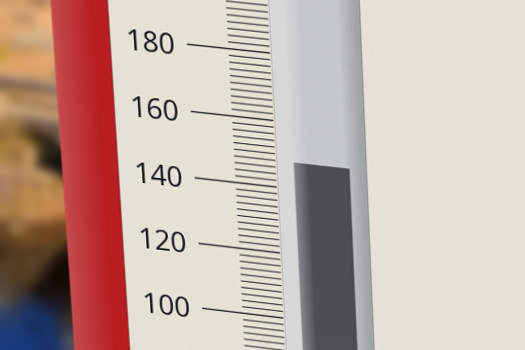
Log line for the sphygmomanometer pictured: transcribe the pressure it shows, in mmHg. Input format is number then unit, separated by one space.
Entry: 148 mmHg
